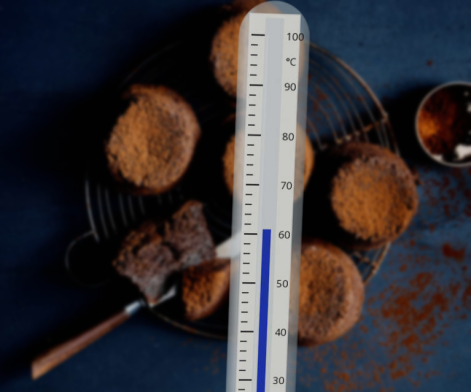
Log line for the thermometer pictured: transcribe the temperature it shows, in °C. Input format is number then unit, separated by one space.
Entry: 61 °C
